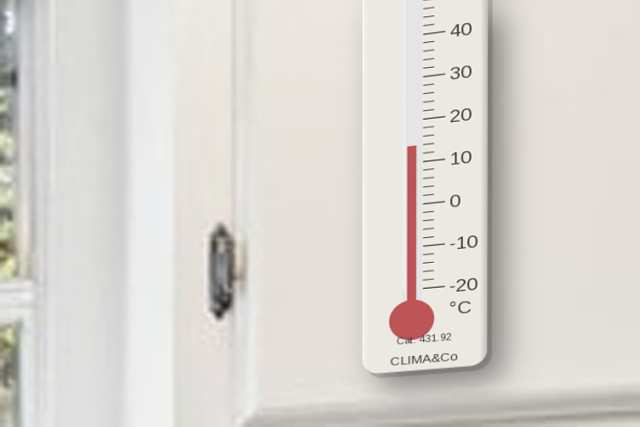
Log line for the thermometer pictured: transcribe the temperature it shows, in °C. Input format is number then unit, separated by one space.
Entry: 14 °C
